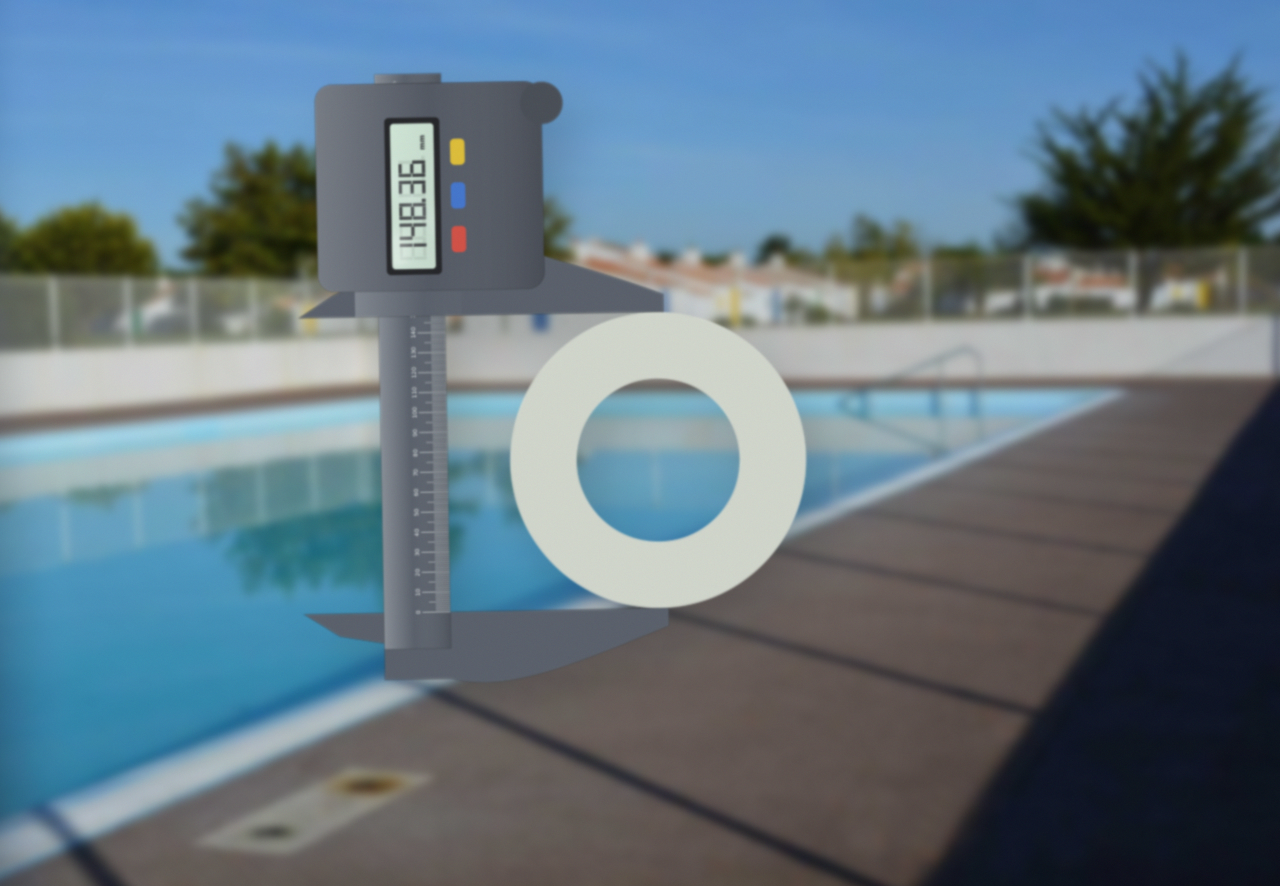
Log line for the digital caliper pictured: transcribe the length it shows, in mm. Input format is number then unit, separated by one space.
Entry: 148.36 mm
